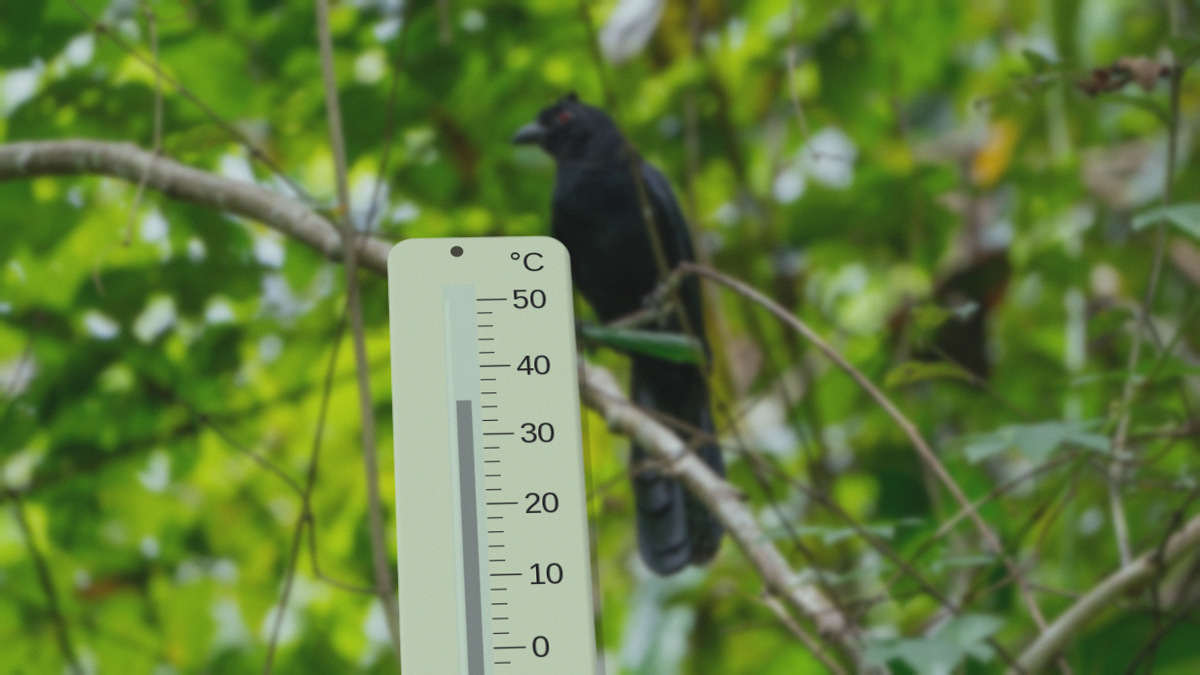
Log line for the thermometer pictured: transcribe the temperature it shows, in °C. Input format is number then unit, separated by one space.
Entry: 35 °C
